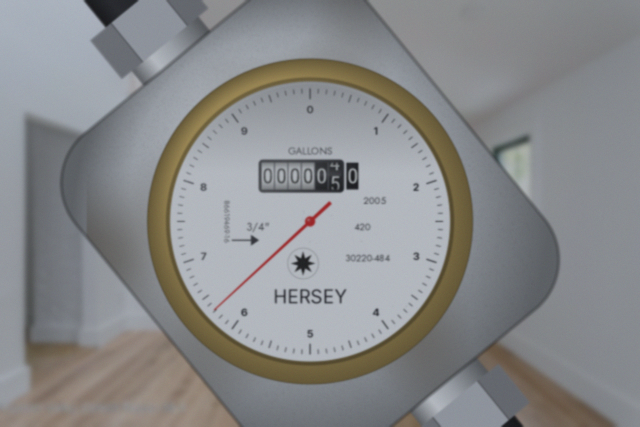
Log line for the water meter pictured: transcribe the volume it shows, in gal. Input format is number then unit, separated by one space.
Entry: 46.3 gal
